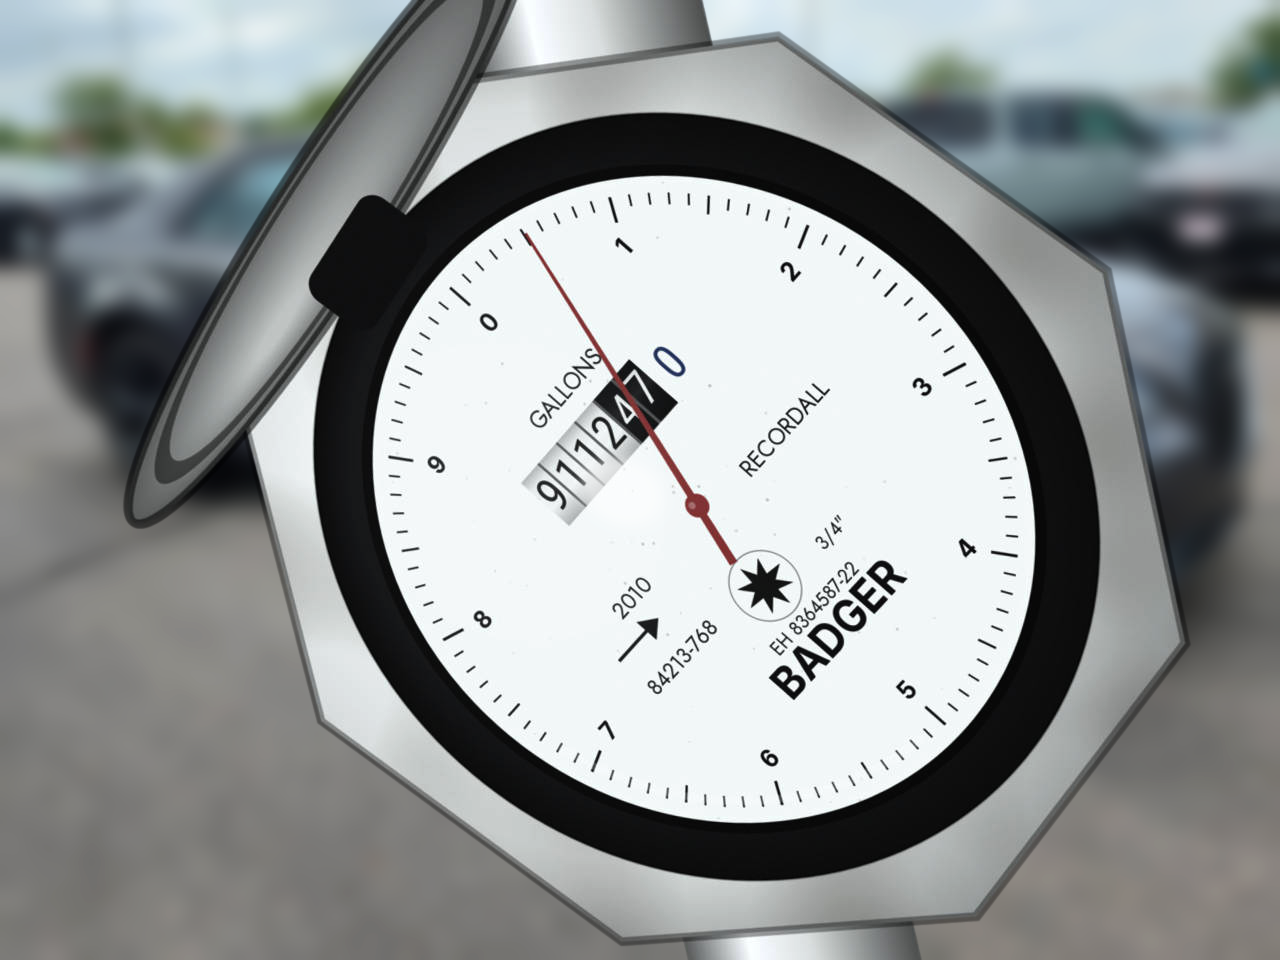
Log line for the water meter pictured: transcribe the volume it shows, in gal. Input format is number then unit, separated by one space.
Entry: 9112470.5 gal
